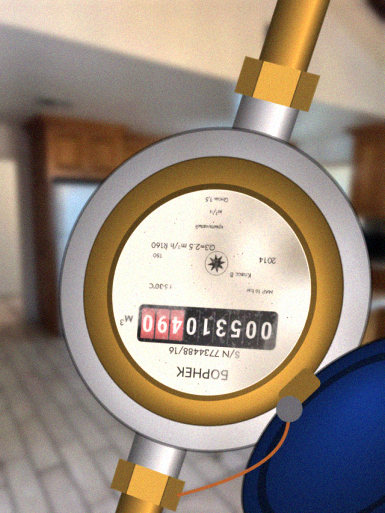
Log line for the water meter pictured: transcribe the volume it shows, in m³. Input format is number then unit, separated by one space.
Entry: 5310.490 m³
